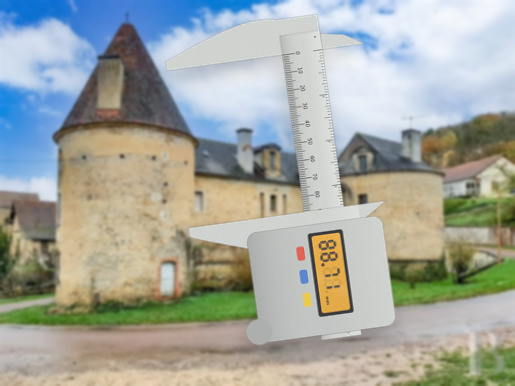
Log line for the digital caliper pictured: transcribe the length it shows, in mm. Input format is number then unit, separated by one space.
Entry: 88.71 mm
